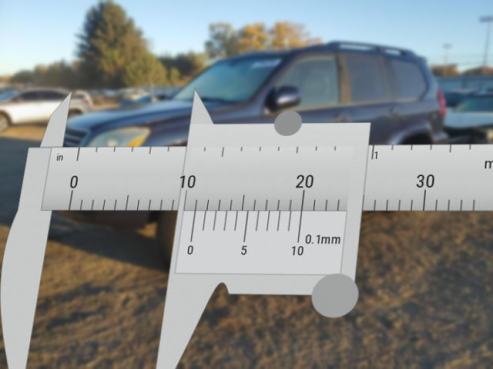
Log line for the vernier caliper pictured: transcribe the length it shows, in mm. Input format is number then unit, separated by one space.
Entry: 11.0 mm
